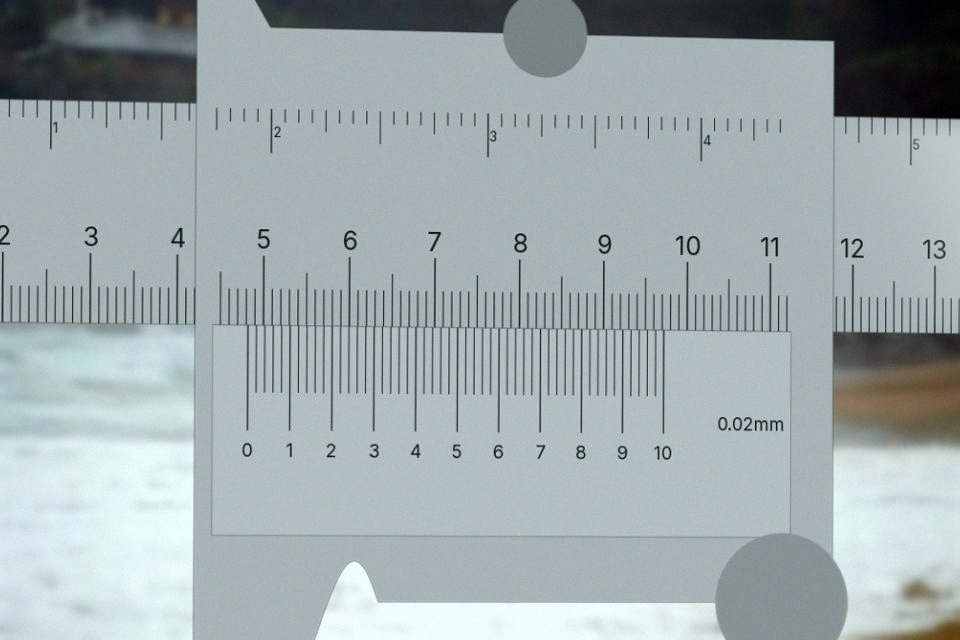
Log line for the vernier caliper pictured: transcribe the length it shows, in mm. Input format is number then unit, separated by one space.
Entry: 48.2 mm
